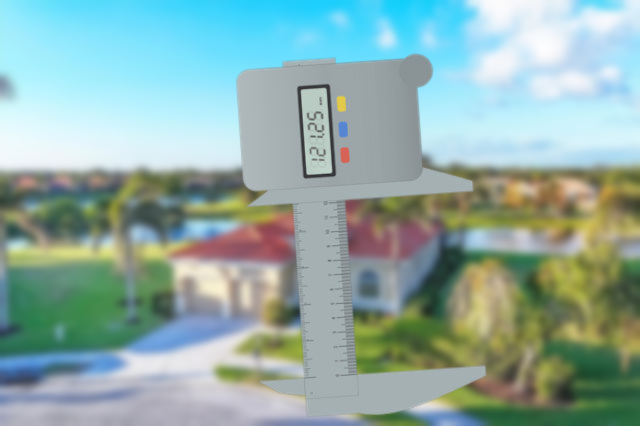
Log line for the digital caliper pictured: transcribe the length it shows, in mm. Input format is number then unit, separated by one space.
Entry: 121.25 mm
